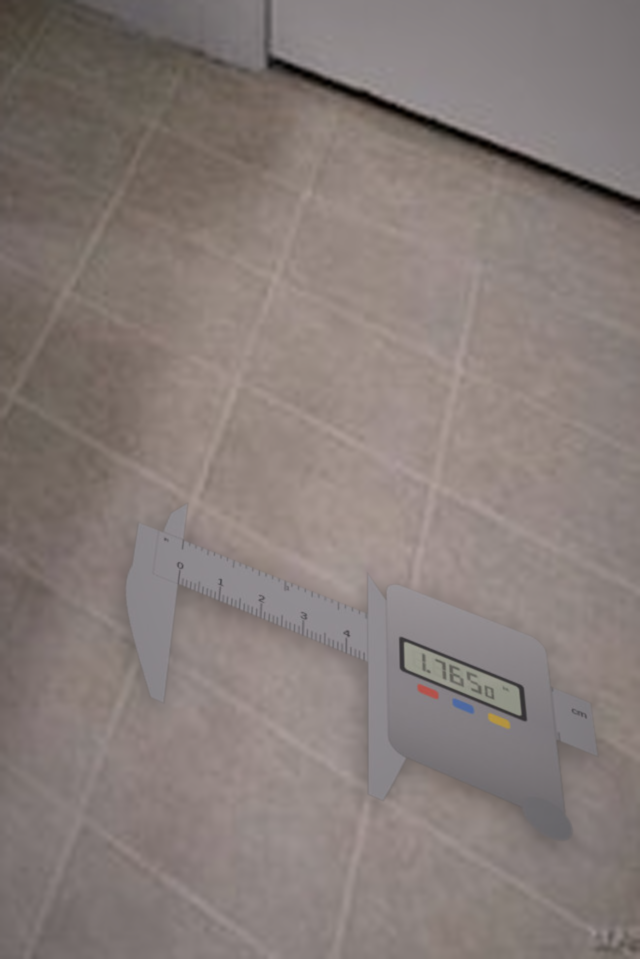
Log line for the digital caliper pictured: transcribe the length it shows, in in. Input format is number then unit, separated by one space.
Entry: 1.7650 in
